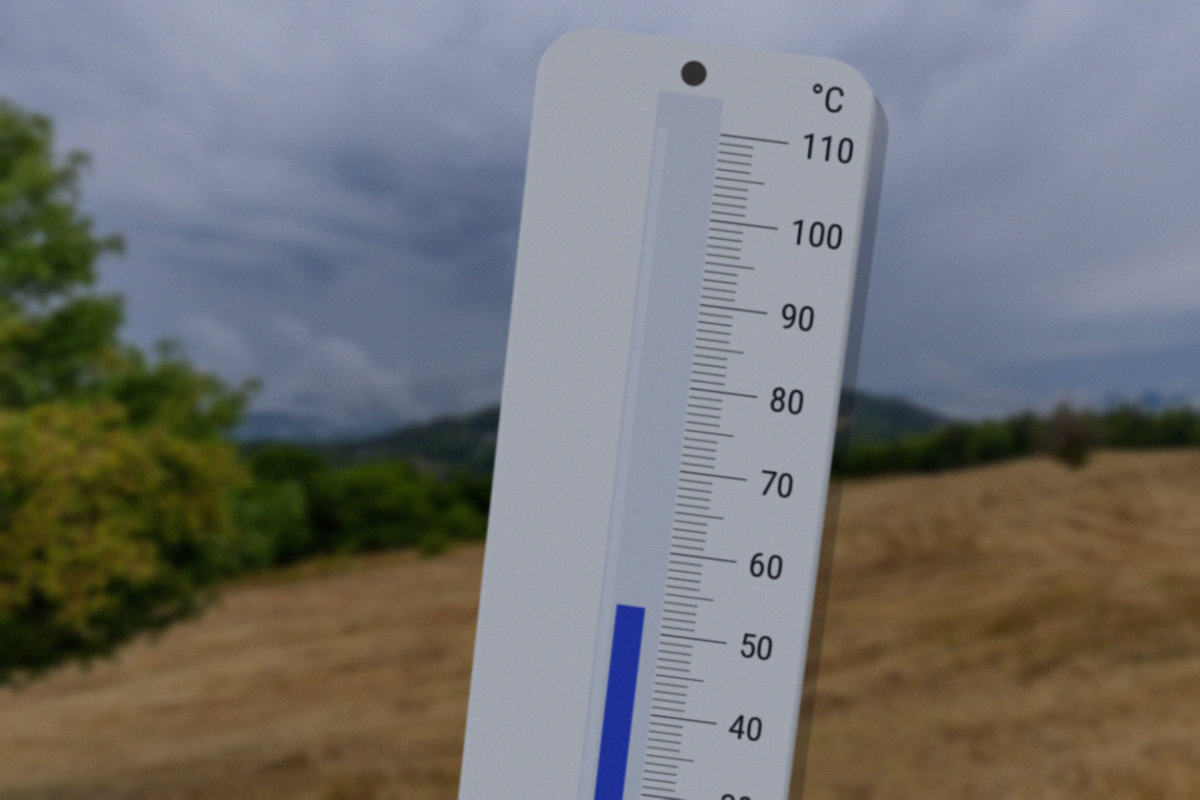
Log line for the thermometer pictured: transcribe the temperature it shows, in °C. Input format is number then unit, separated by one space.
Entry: 53 °C
